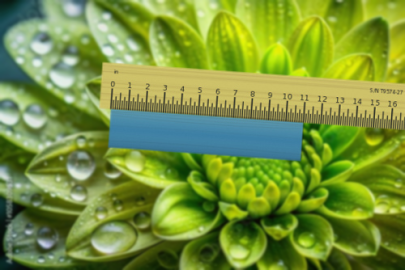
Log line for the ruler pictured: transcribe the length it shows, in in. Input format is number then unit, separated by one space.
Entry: 11 in
